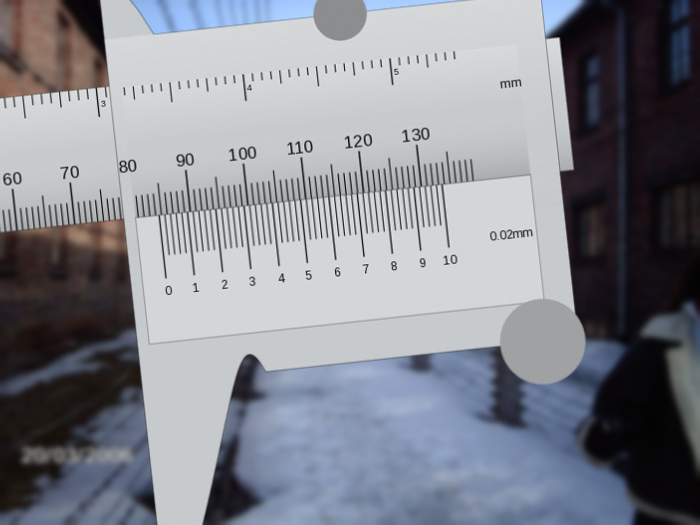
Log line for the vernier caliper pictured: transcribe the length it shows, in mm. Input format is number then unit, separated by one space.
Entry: 84.6 mm
